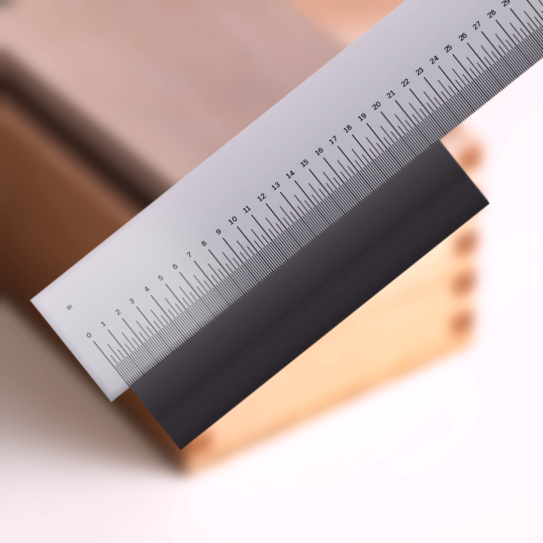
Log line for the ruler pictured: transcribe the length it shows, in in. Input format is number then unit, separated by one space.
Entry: 21.5 in
